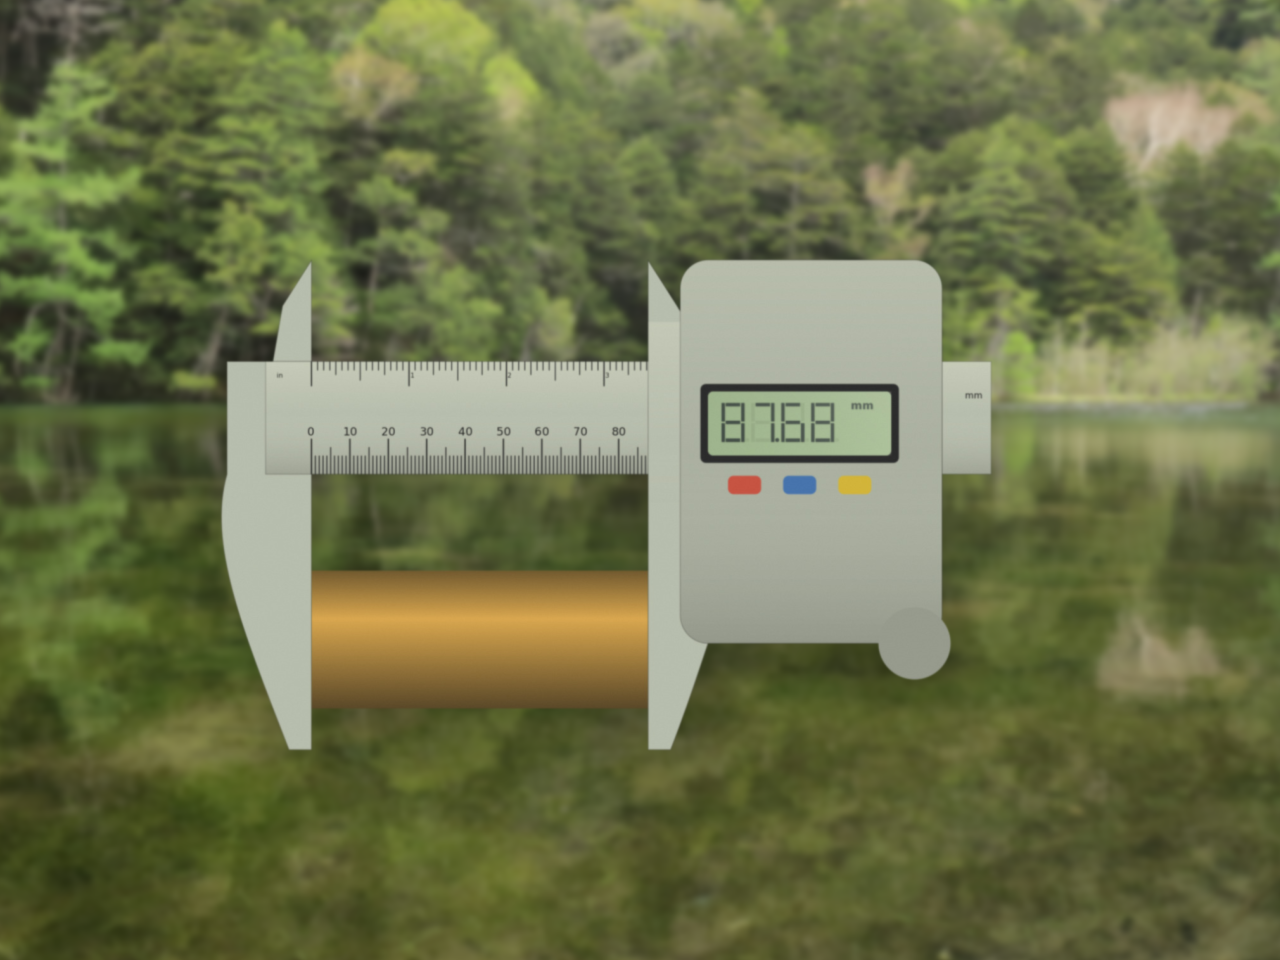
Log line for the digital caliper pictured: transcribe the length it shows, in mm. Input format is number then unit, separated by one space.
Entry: 87.68 mm
